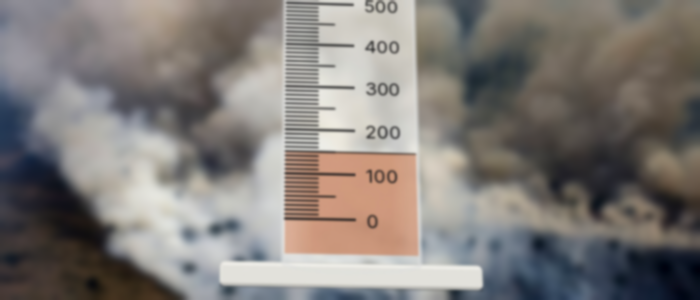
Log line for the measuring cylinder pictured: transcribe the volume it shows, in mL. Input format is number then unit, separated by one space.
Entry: 150 mL
